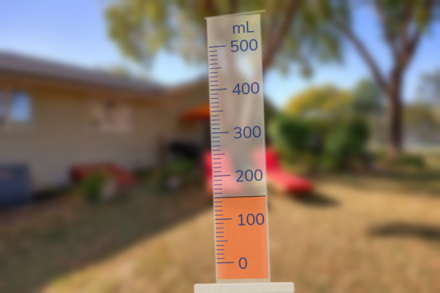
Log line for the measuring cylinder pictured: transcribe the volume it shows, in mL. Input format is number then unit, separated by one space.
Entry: 150 mL
